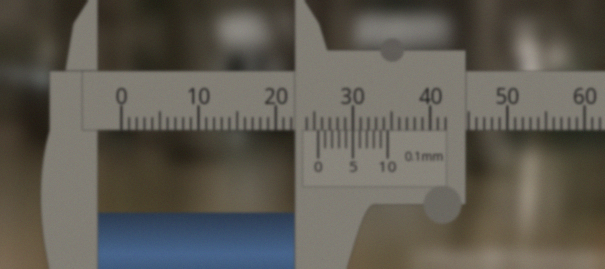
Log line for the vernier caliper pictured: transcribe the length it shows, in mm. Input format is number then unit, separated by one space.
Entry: 25.5 mm
